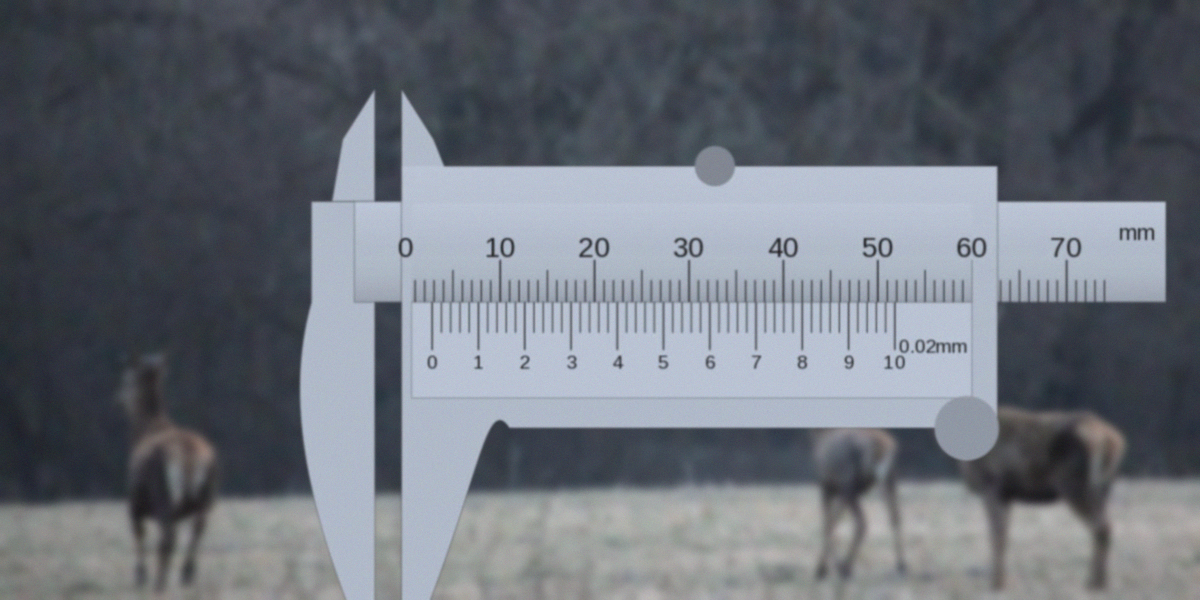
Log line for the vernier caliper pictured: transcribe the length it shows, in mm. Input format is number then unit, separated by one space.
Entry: 2.8 mm
